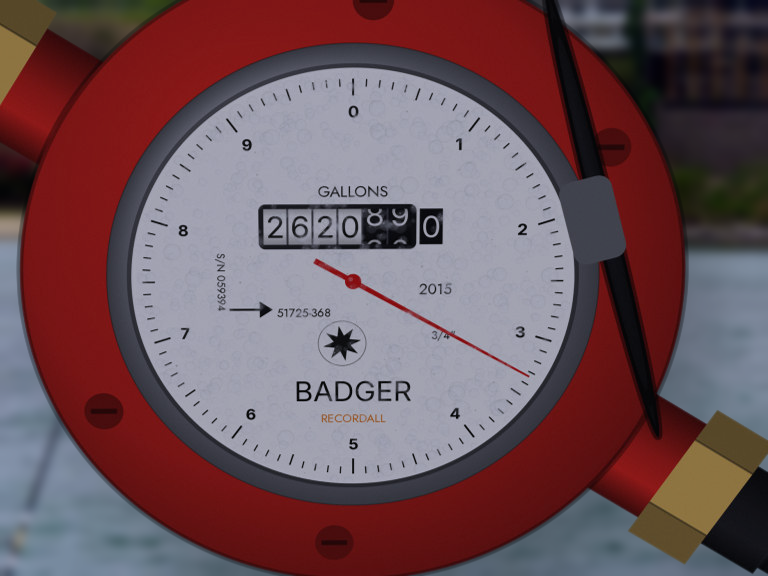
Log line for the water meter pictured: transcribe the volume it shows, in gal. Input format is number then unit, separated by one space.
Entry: 2620893.3 gal
